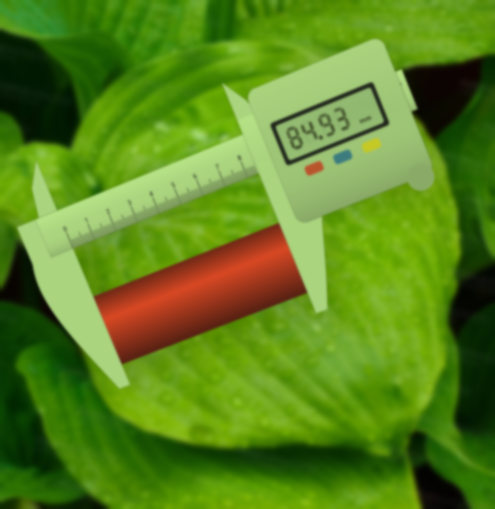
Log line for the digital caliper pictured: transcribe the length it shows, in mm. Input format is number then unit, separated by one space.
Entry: 84.93 mm
